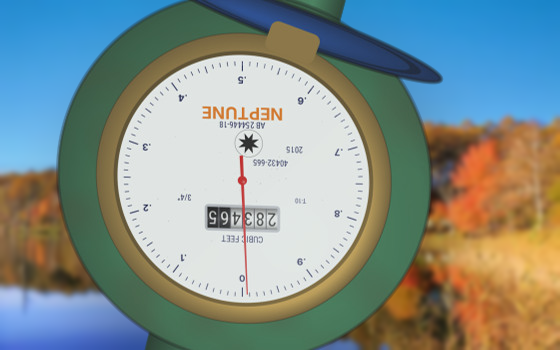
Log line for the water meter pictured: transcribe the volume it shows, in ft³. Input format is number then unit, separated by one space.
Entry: 283464.99 ft³
